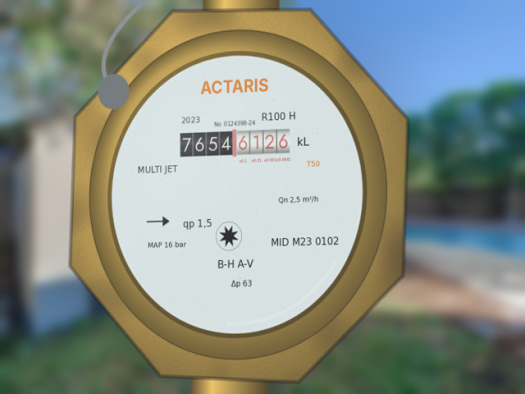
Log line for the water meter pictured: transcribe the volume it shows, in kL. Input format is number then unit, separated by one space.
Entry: 7654.6126 kL
